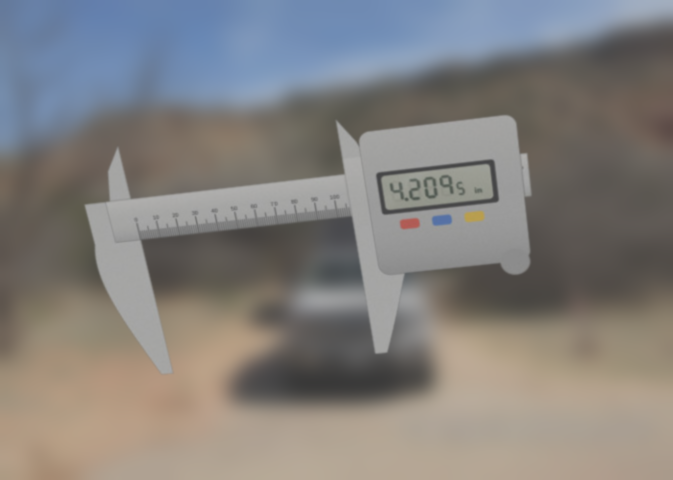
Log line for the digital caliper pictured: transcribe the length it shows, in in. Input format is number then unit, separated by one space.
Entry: 4.2095 in
